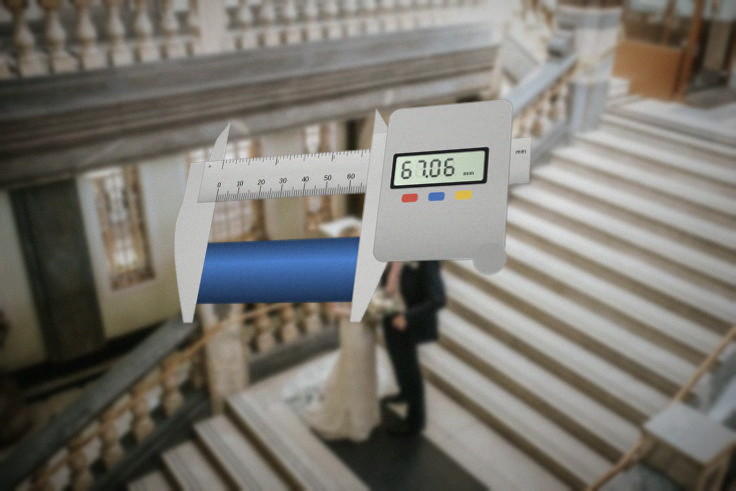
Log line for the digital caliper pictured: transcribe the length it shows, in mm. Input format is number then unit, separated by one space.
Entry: 67.06 mm
